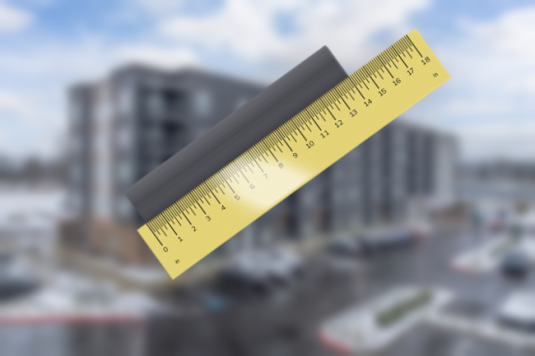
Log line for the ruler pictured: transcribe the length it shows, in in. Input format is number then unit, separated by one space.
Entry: 14 in
